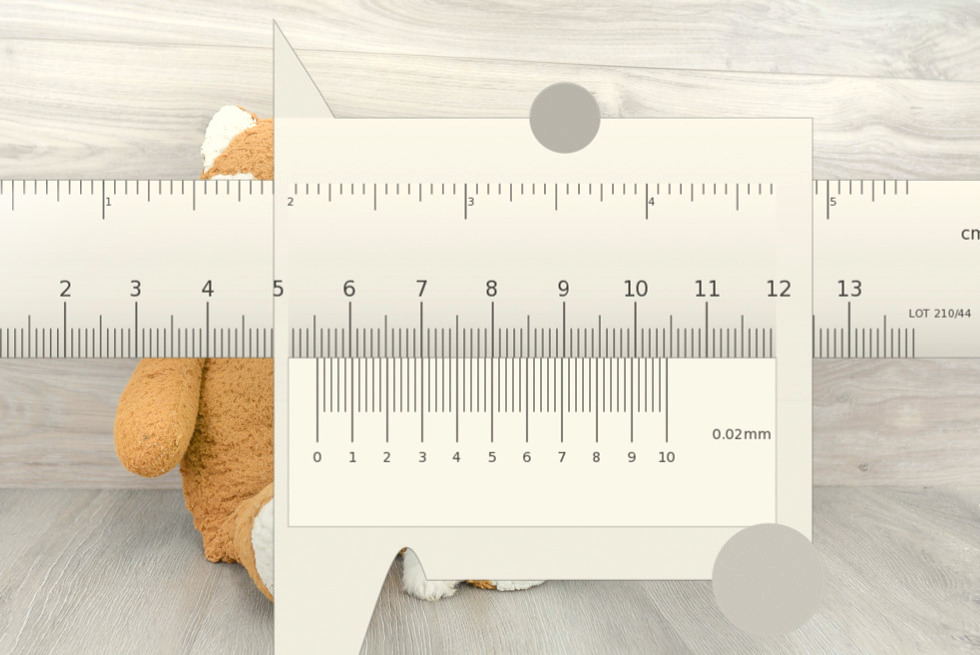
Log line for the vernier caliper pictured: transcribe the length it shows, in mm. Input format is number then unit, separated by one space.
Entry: 55.4 mm
